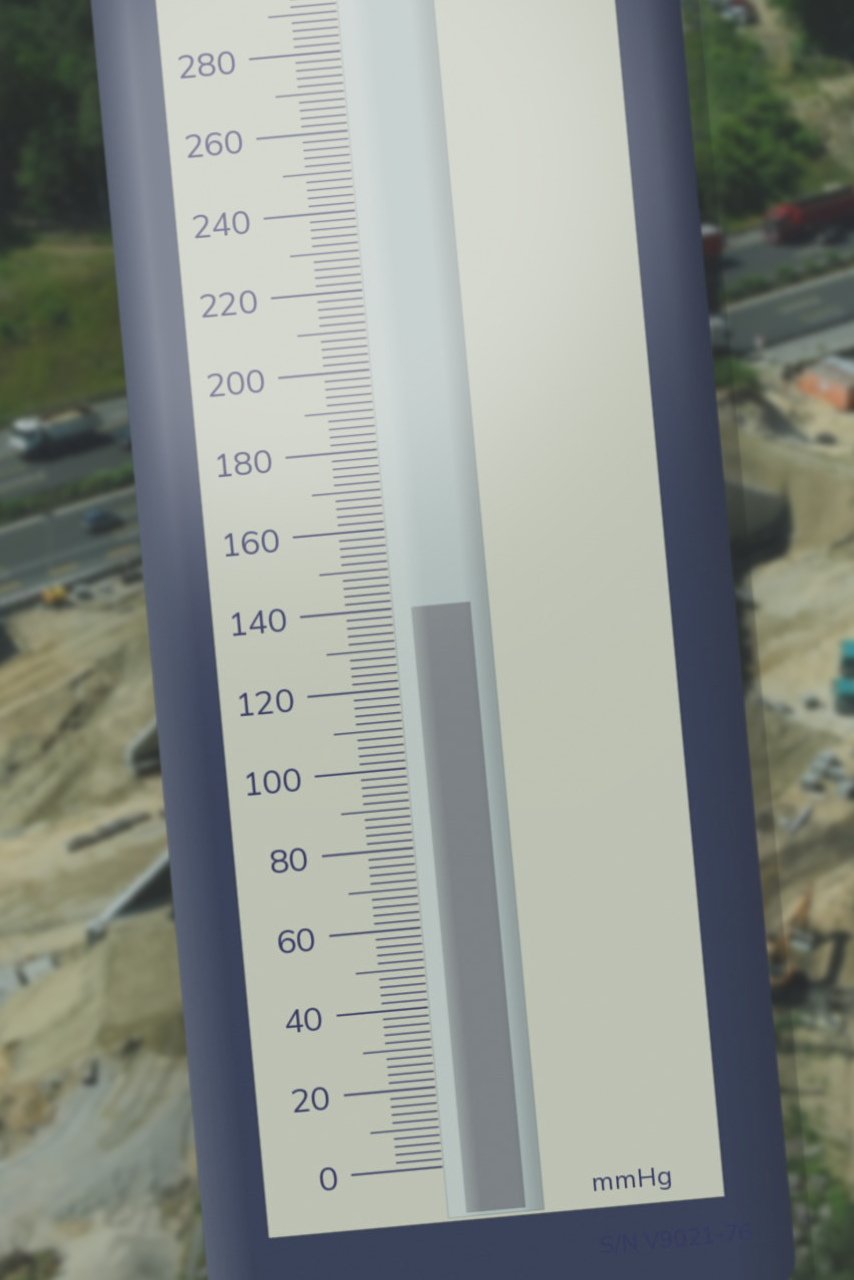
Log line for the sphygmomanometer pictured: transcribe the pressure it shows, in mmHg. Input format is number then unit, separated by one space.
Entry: 140 mmHg
